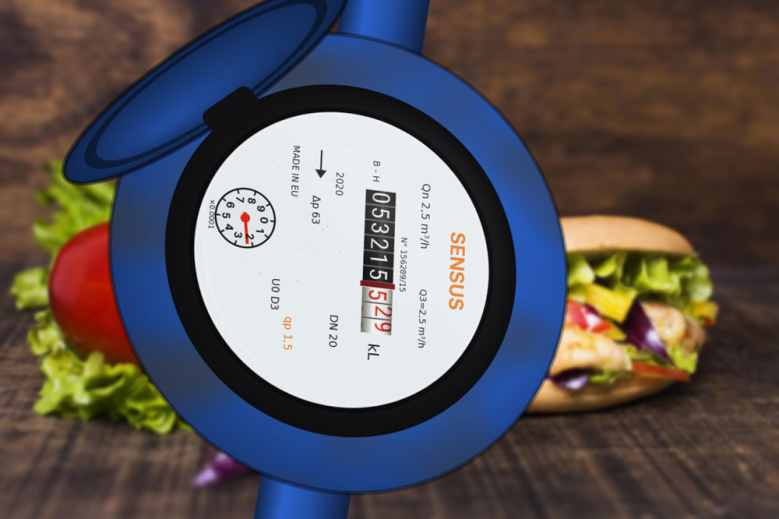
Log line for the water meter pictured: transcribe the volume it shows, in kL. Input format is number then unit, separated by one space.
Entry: 53215.5292 kL
